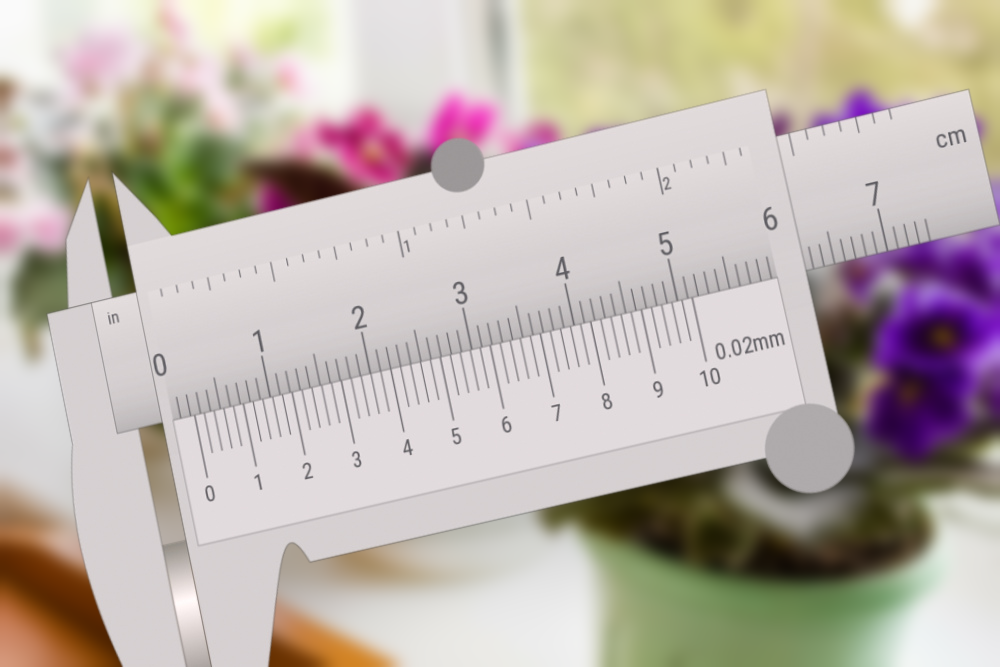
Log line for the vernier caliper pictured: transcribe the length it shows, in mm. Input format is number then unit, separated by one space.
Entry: 2.4 mm
